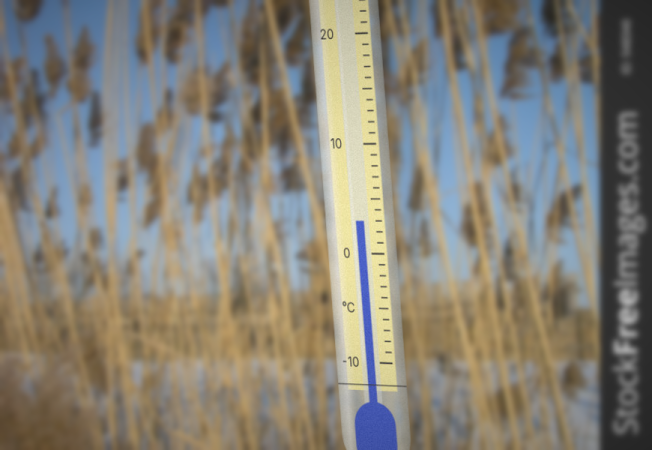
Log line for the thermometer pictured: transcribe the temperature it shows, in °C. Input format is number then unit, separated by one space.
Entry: 3 °C
